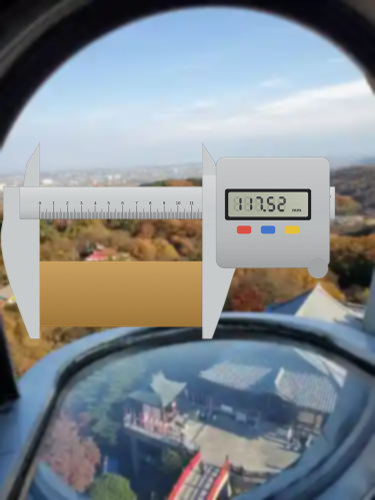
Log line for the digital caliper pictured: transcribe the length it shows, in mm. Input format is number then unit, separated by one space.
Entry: 117.52 mm
